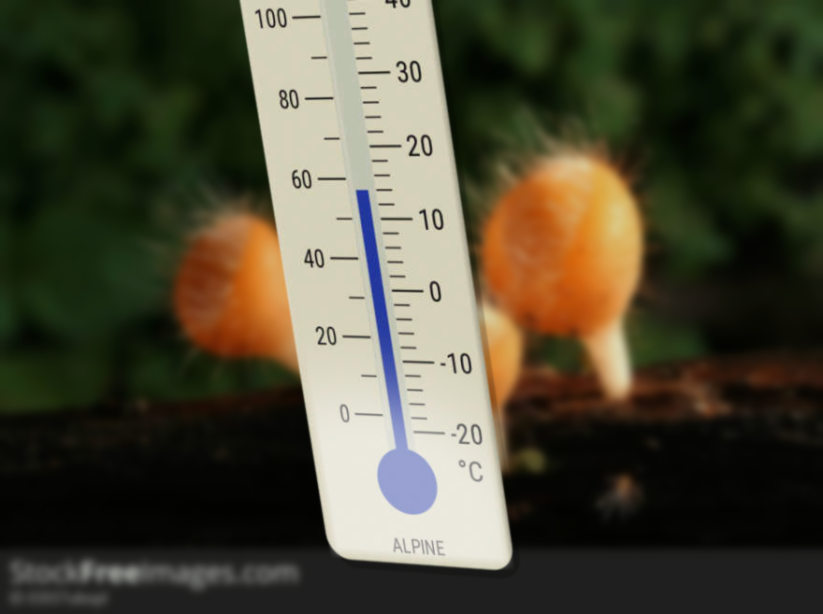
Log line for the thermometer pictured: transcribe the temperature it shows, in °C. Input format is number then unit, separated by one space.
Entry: 14 °C
